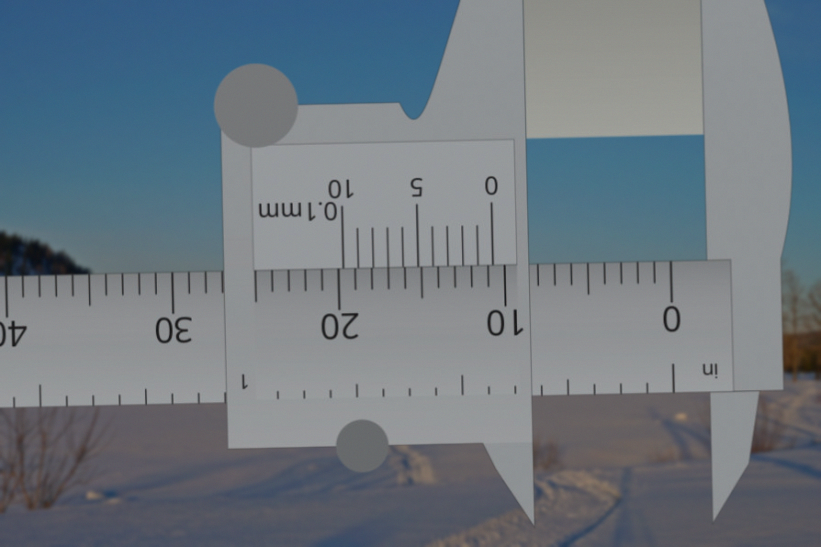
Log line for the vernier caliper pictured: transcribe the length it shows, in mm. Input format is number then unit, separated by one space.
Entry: 10.7 mm
